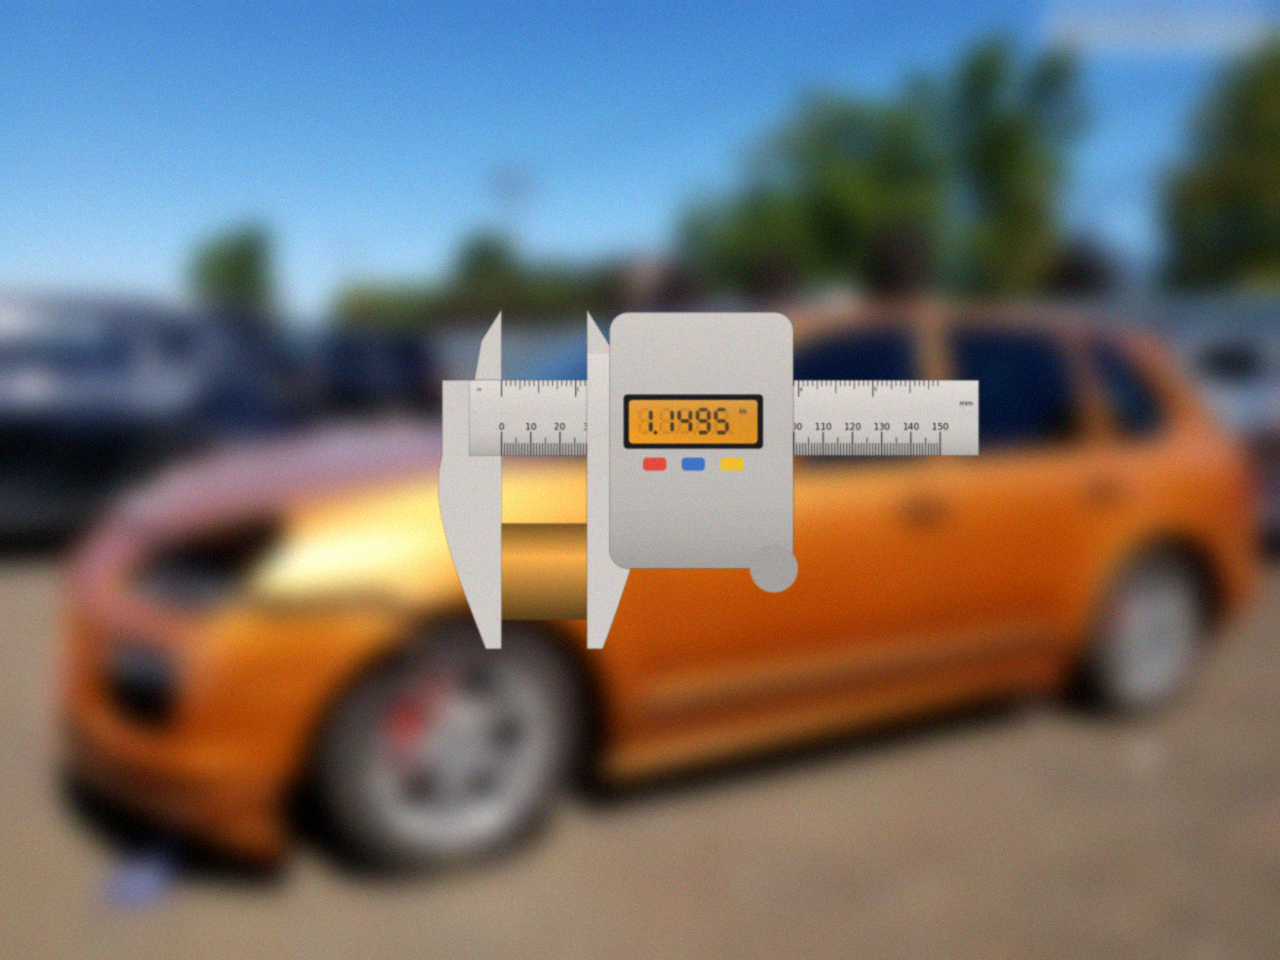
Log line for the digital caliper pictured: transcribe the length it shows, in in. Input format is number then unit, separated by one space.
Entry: 1.1495 in
